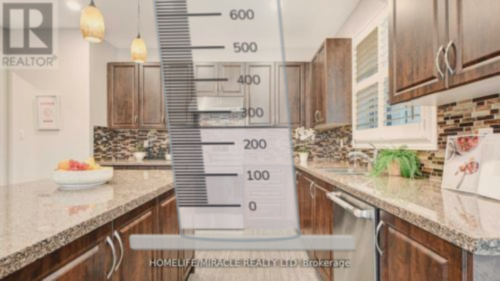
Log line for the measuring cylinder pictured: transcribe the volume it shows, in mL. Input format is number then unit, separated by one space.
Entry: 250 mL
